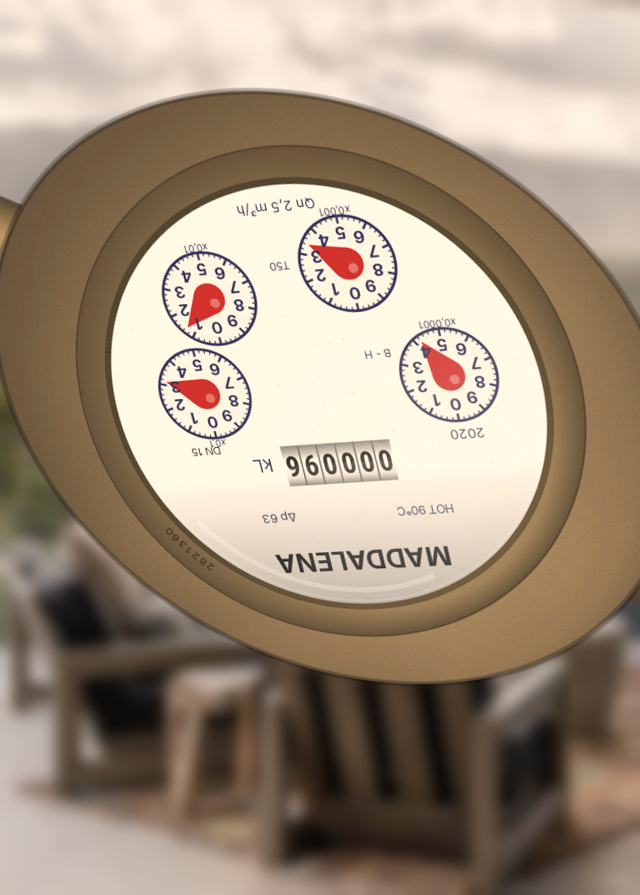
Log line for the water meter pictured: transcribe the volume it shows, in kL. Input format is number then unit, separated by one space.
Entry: 96.3134 kL
